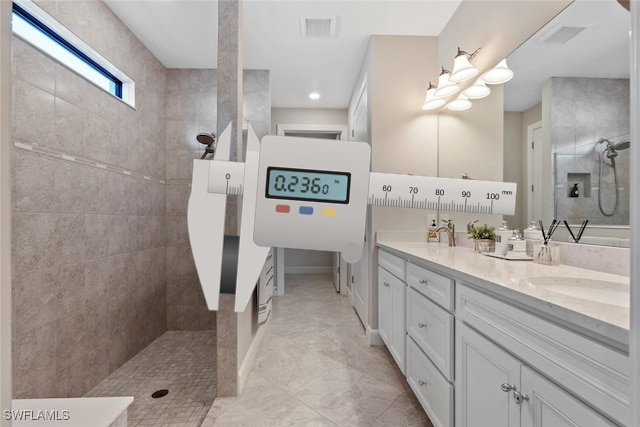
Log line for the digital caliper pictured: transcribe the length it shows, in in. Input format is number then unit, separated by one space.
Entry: 0.2360 in
